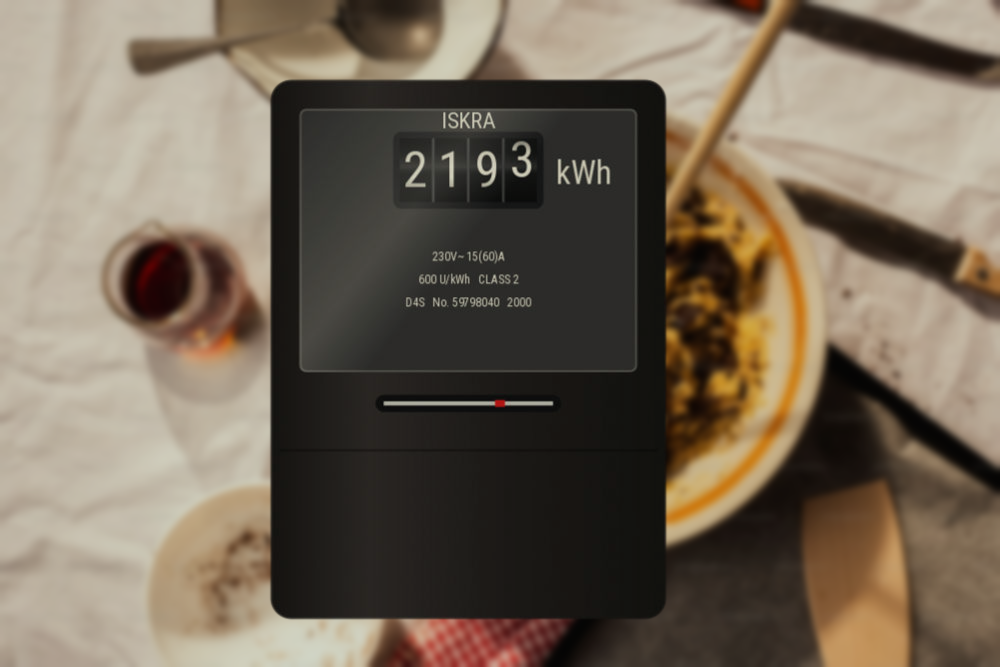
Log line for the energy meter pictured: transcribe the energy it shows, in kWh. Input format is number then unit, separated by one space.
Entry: 2193 kWh
